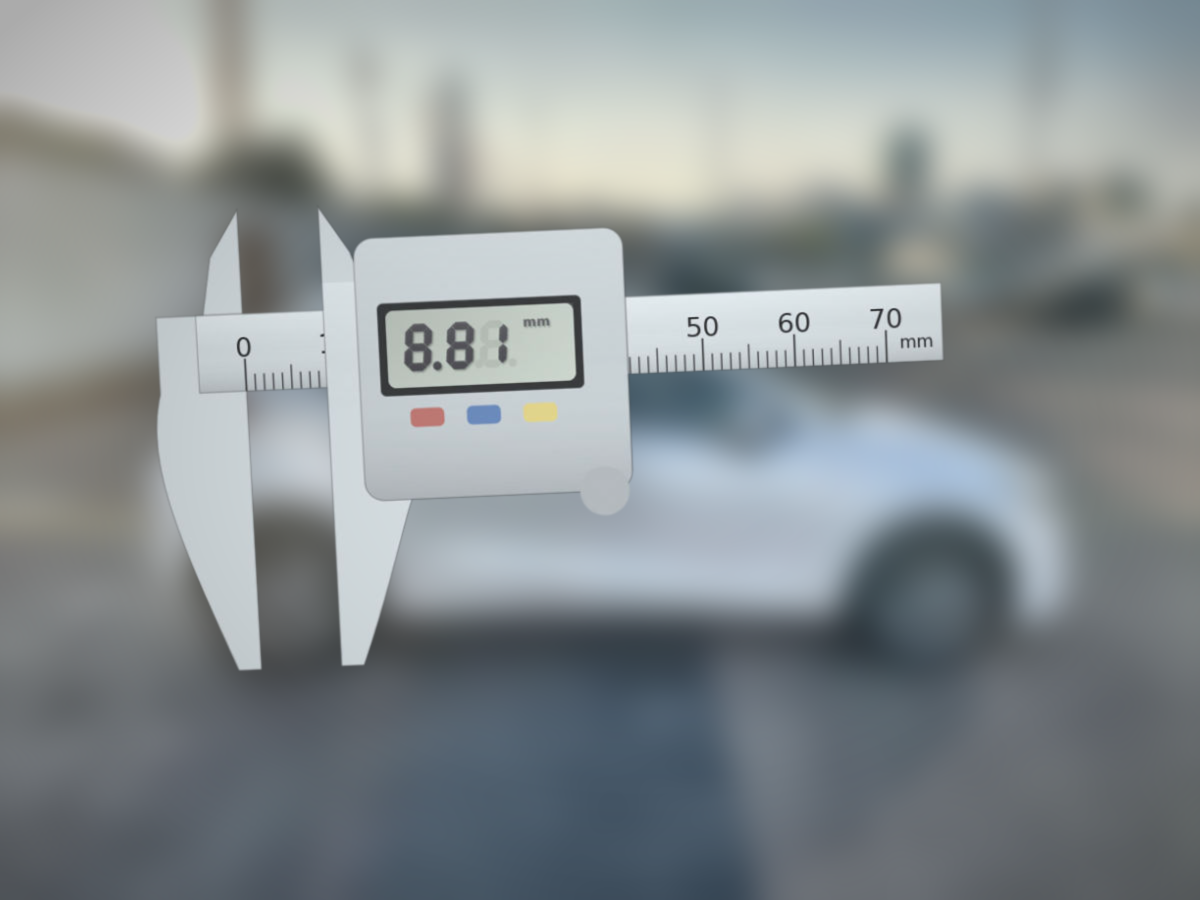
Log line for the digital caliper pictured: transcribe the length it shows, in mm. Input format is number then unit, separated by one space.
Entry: 8.81 mm
